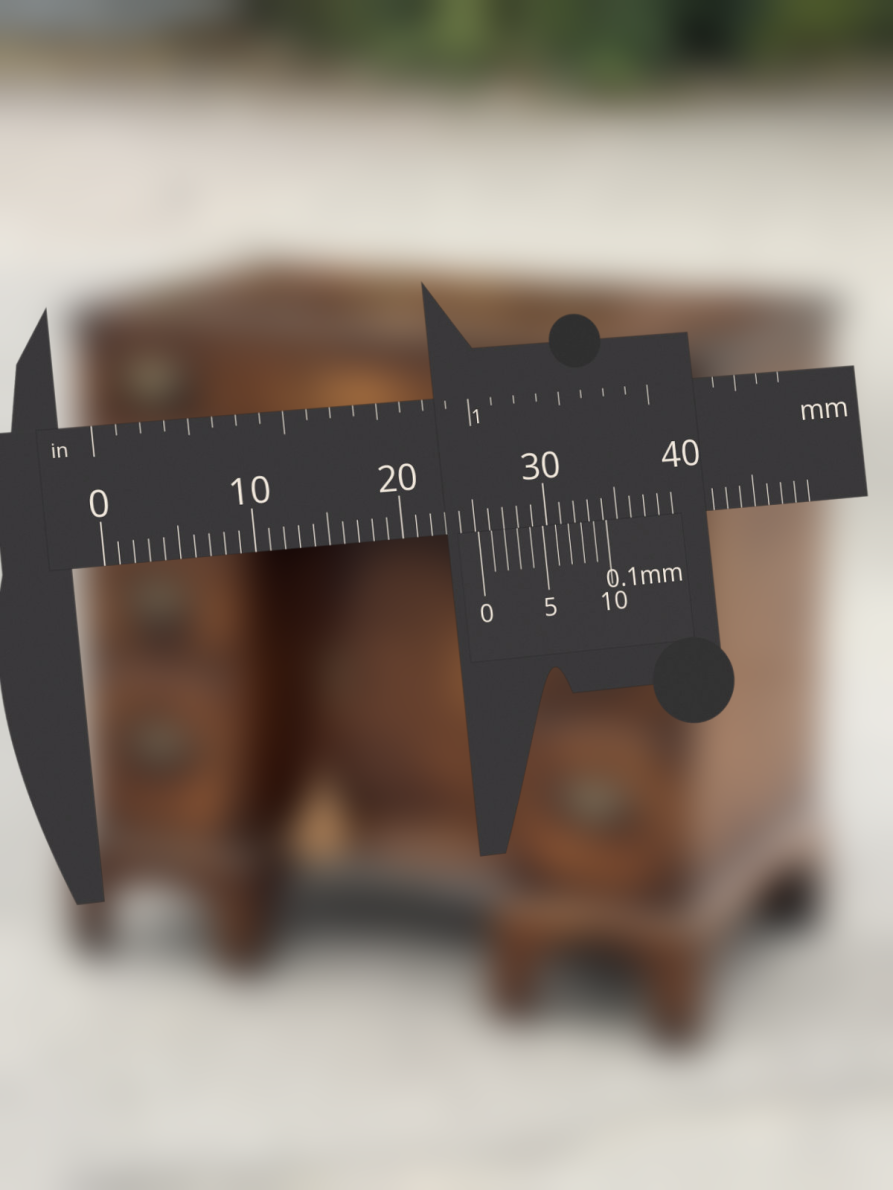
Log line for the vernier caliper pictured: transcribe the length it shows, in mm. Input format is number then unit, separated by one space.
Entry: 25.2 mm
